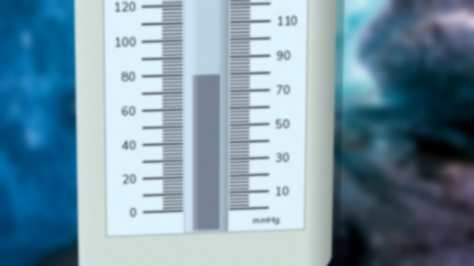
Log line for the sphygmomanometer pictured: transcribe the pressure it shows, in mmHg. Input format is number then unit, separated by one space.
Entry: 80 mmHg
